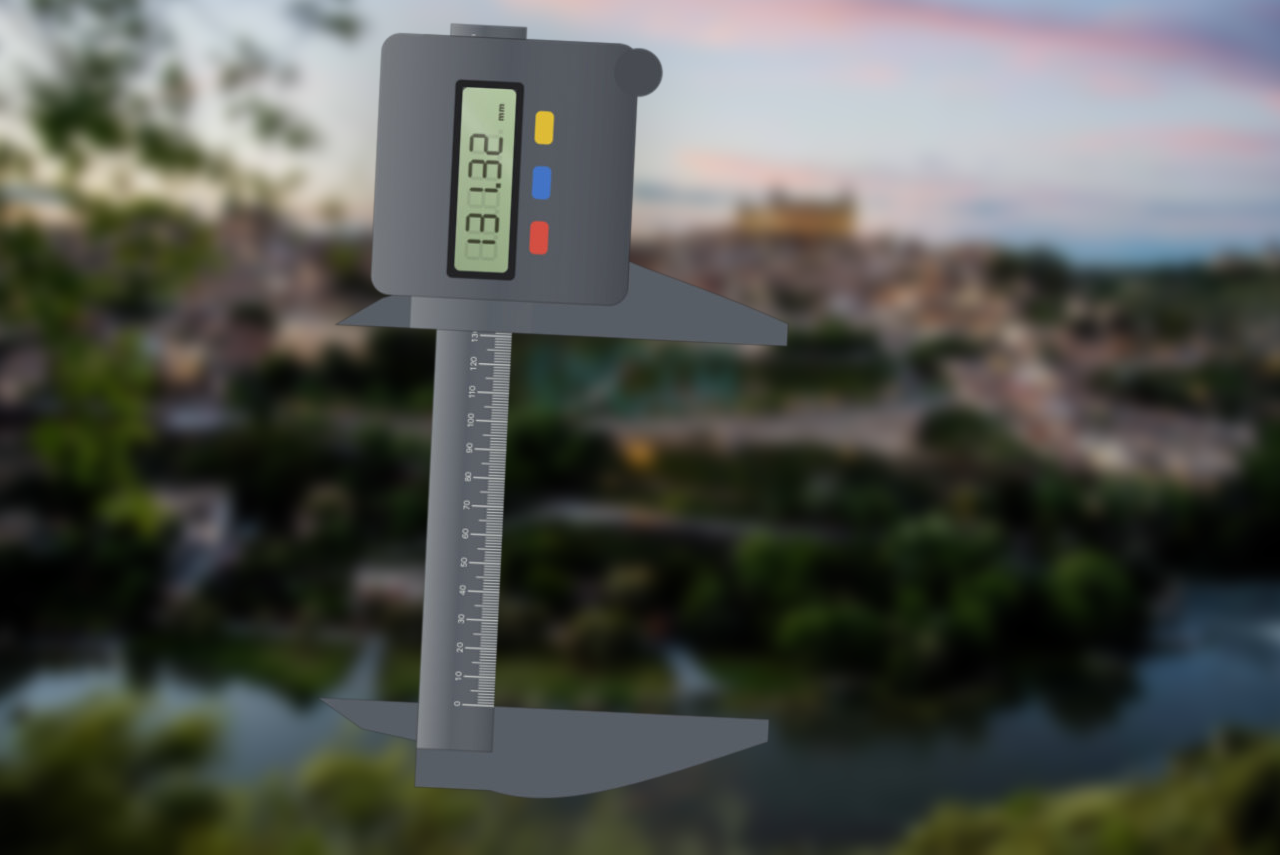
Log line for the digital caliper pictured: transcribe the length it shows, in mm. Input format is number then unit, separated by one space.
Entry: 131.32 mm
